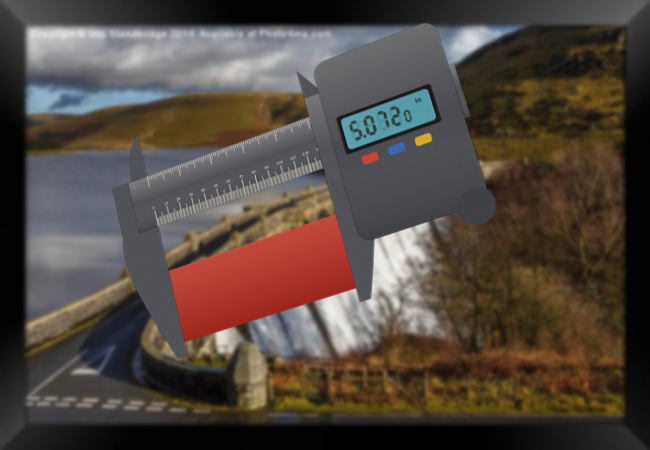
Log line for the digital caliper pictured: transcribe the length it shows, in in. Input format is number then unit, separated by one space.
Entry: 5.0720 in
